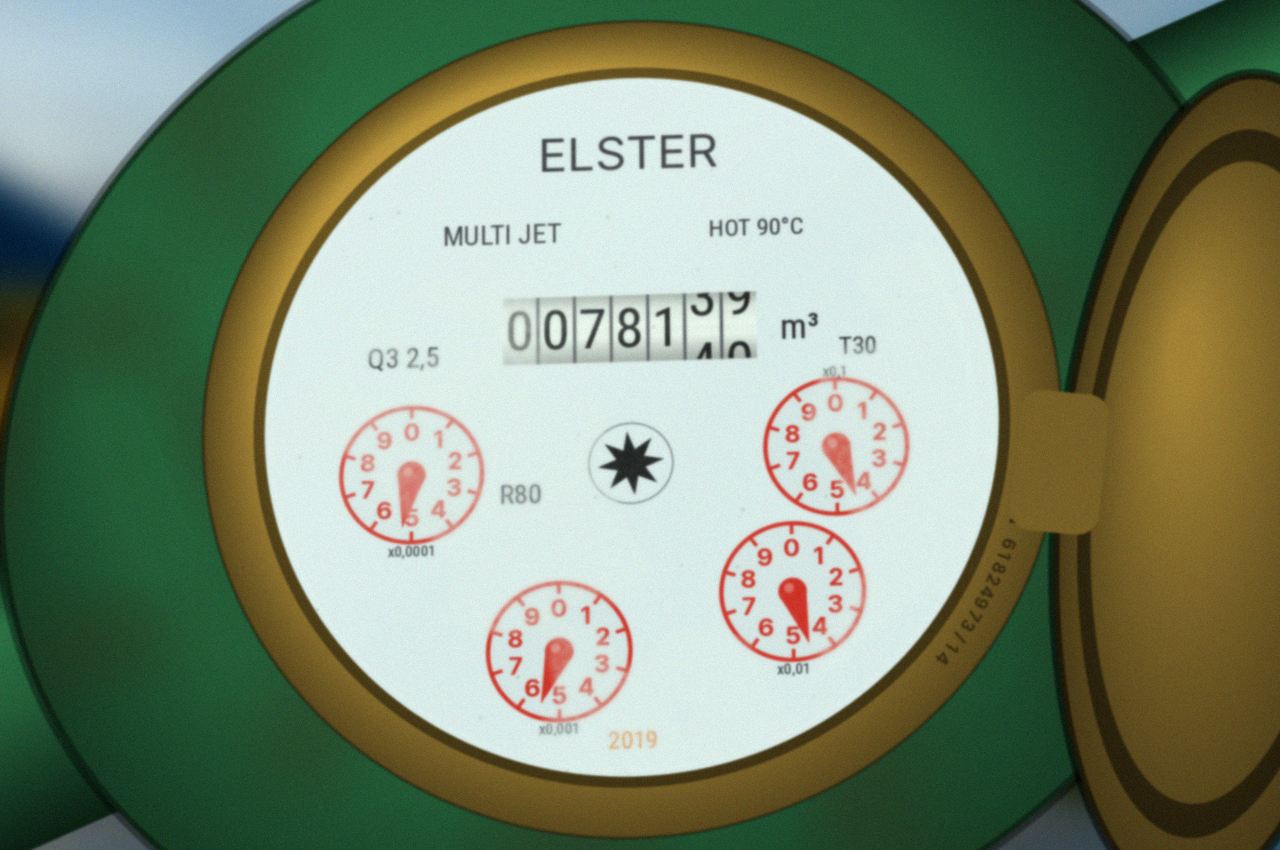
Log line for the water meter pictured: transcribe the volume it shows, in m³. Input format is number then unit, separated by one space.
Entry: 78139.4455 m³
